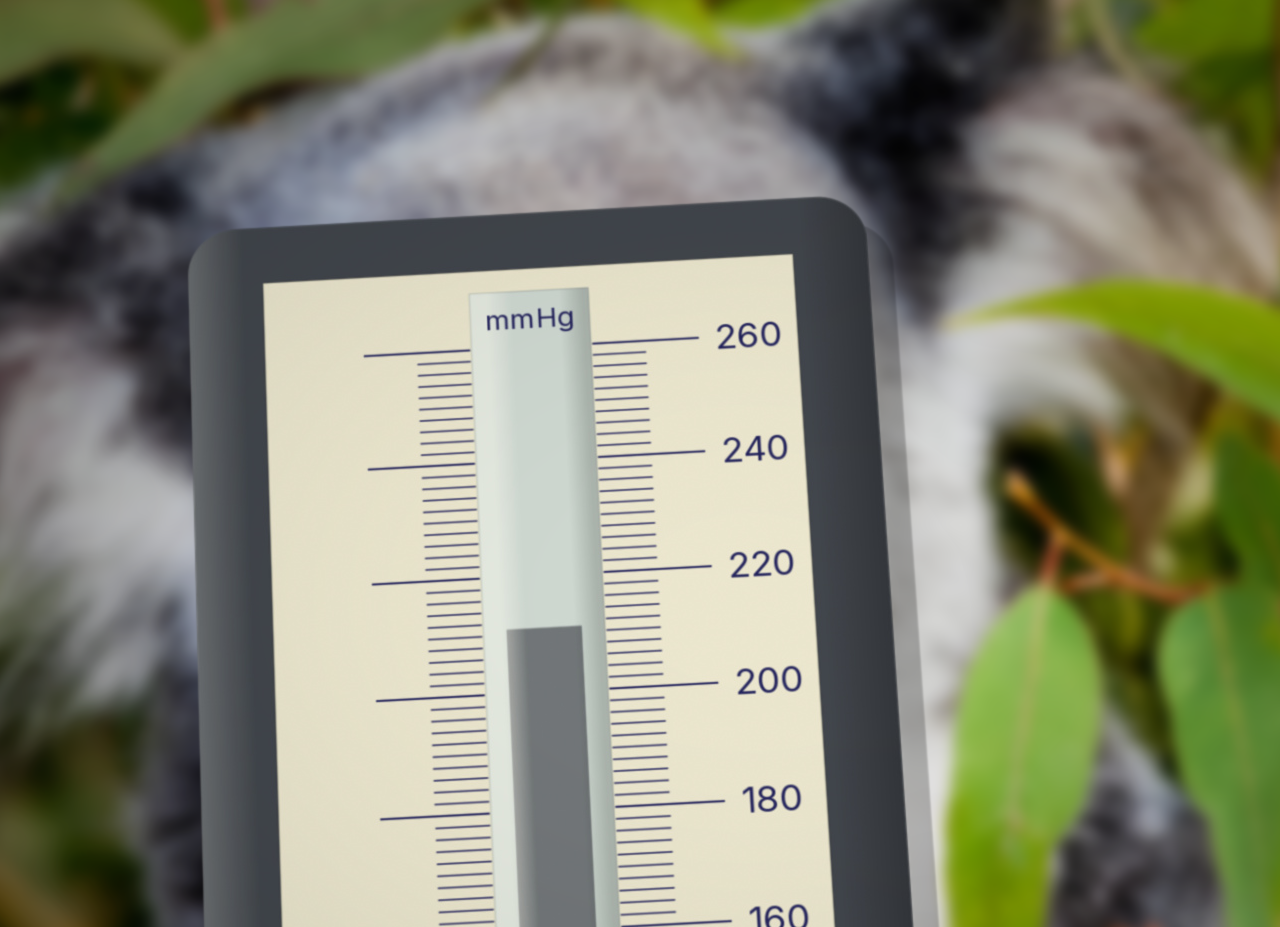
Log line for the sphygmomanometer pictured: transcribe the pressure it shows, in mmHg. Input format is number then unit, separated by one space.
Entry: 211 mmHg
